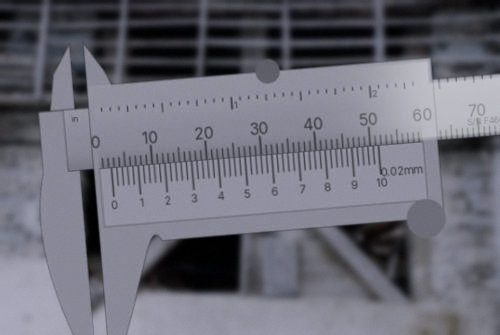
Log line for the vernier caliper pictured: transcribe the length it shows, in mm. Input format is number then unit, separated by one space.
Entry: 2.5 mm
